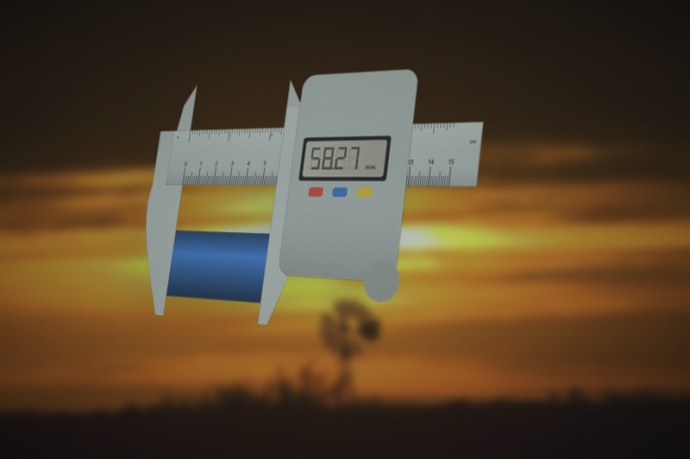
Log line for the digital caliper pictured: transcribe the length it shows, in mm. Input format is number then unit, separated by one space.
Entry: 58.27 mm
